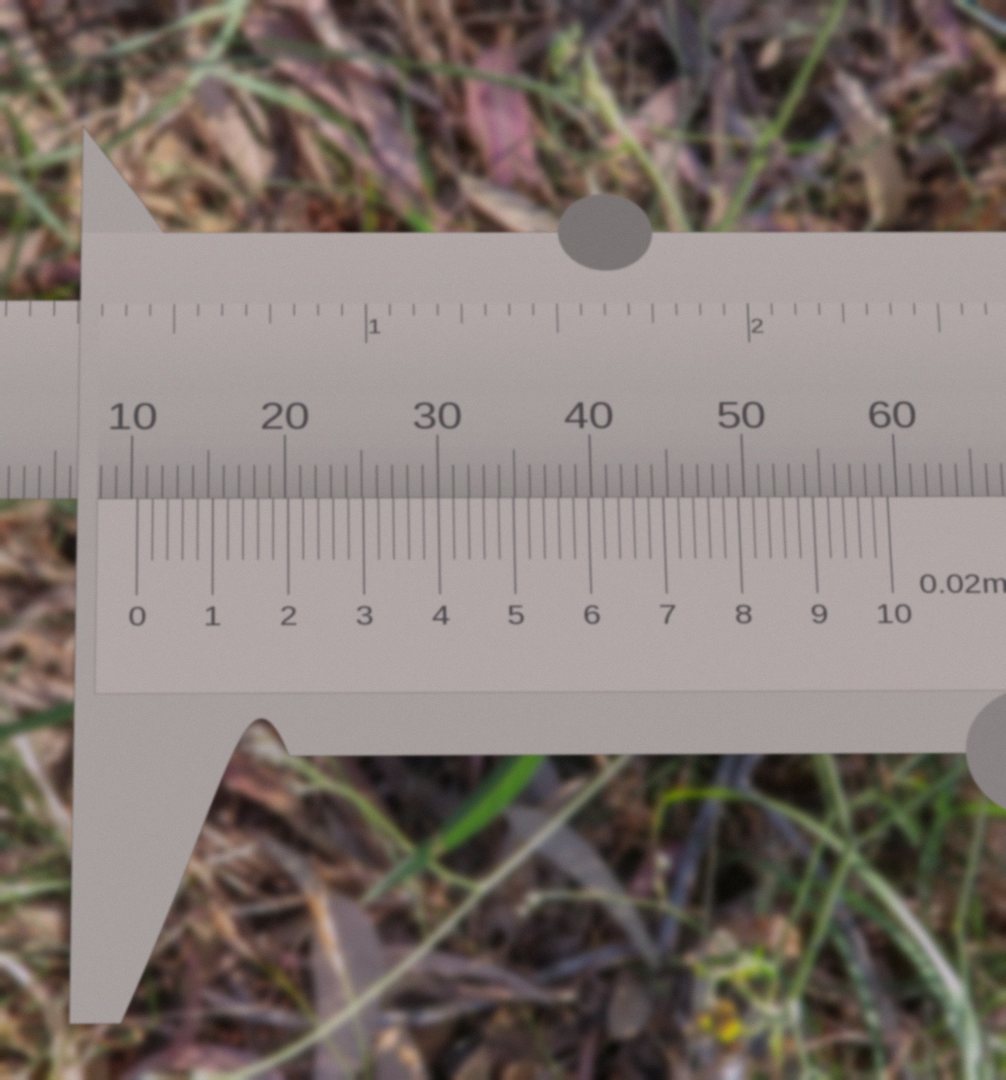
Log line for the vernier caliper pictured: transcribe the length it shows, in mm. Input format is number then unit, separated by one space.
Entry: 10.4 mm
